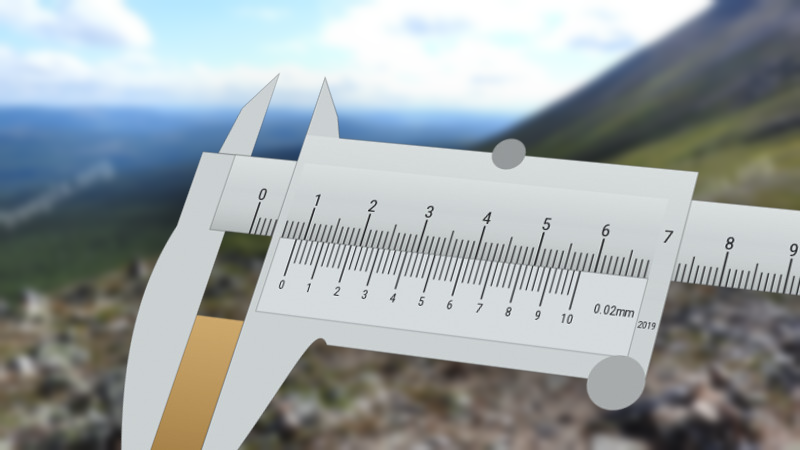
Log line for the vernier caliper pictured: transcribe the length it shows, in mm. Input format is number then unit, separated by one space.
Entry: 8.6 mm
